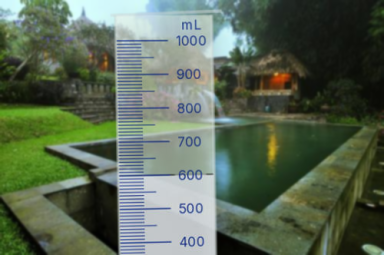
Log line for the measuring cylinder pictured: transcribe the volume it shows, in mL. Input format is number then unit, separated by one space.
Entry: 600 mL
